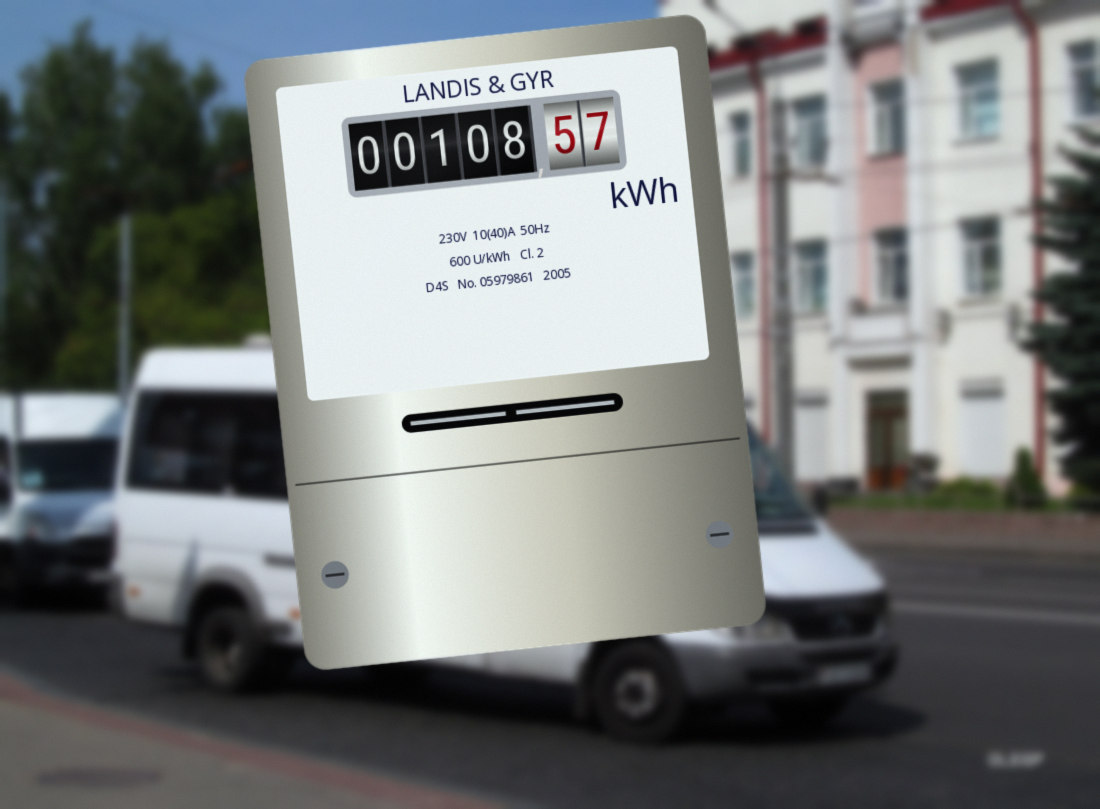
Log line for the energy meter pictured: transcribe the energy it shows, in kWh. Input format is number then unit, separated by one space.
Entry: 108.57 kWh
